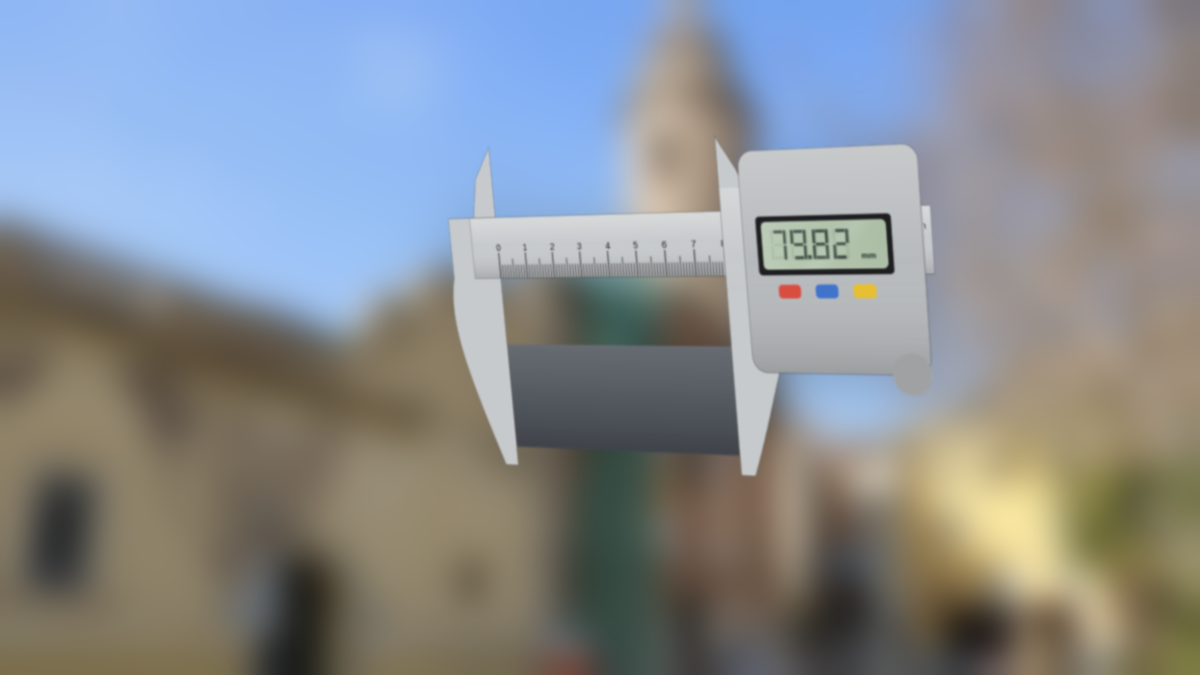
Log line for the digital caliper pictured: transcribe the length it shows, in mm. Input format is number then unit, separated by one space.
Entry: 79.82 mm
